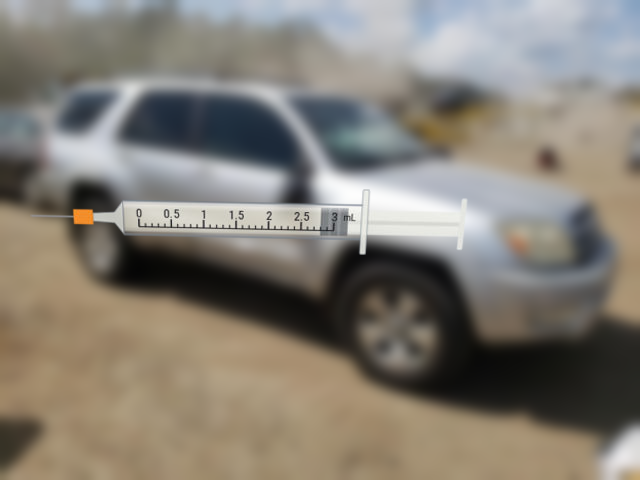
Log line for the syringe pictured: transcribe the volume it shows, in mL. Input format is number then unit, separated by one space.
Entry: 2.8 mL
